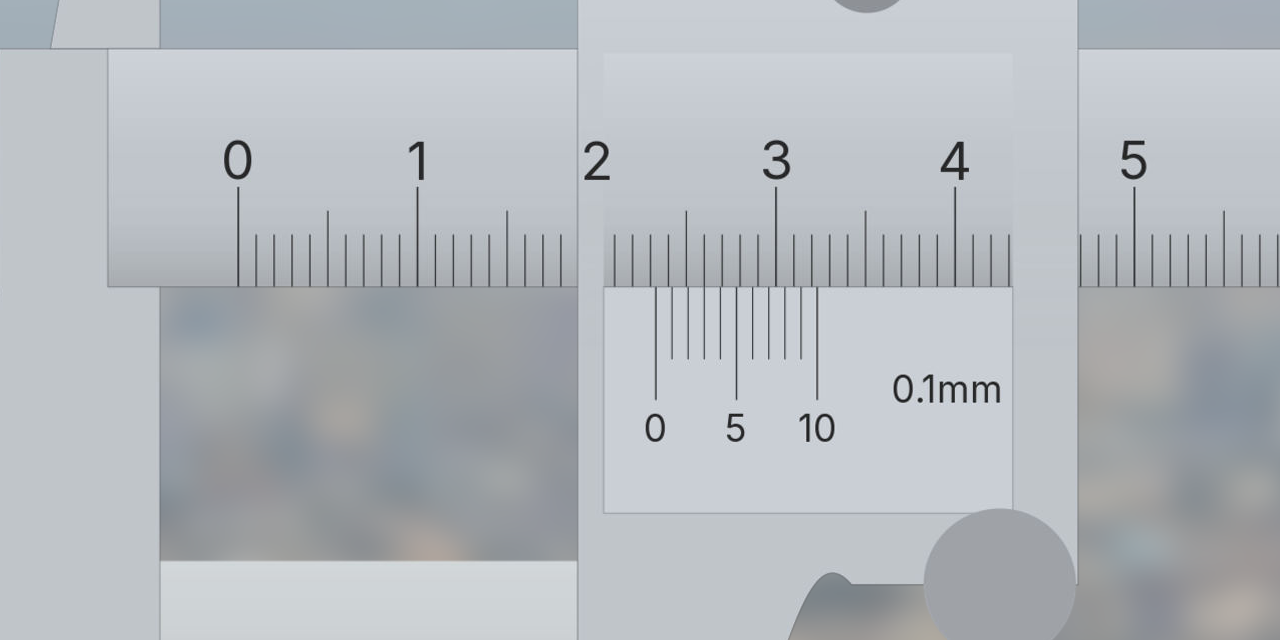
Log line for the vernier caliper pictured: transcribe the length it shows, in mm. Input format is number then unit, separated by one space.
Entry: 23.3 mm
